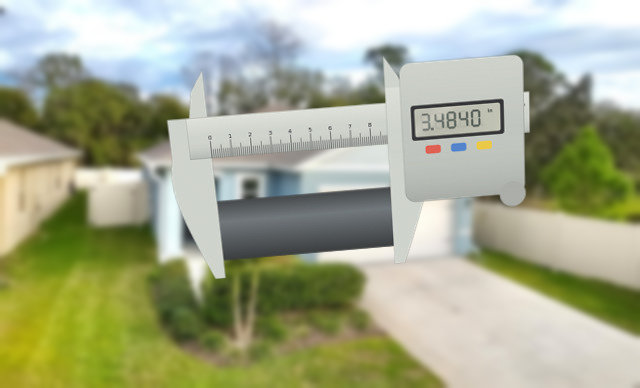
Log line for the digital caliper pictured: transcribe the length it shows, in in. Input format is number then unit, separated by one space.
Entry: 3.4840 in
